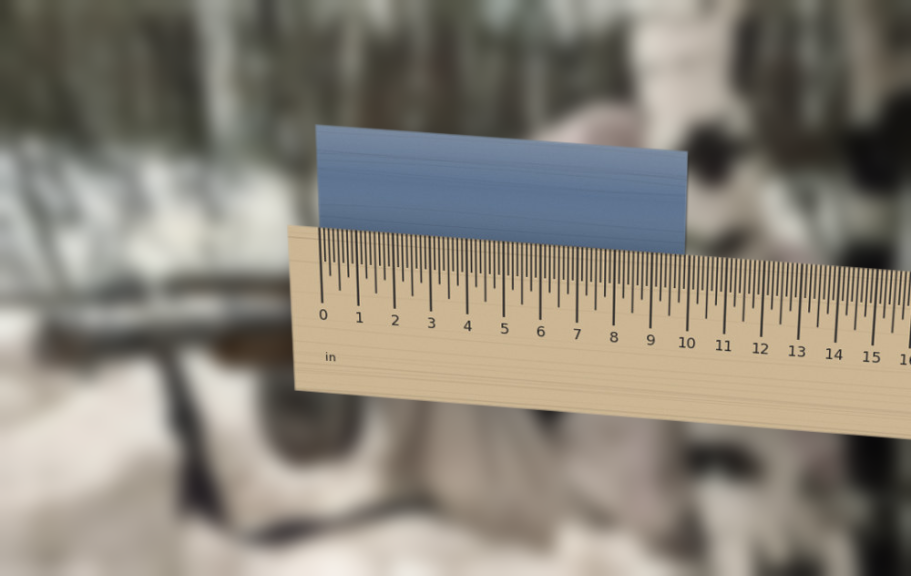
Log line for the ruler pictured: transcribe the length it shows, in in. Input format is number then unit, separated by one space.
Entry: 9.875 in
